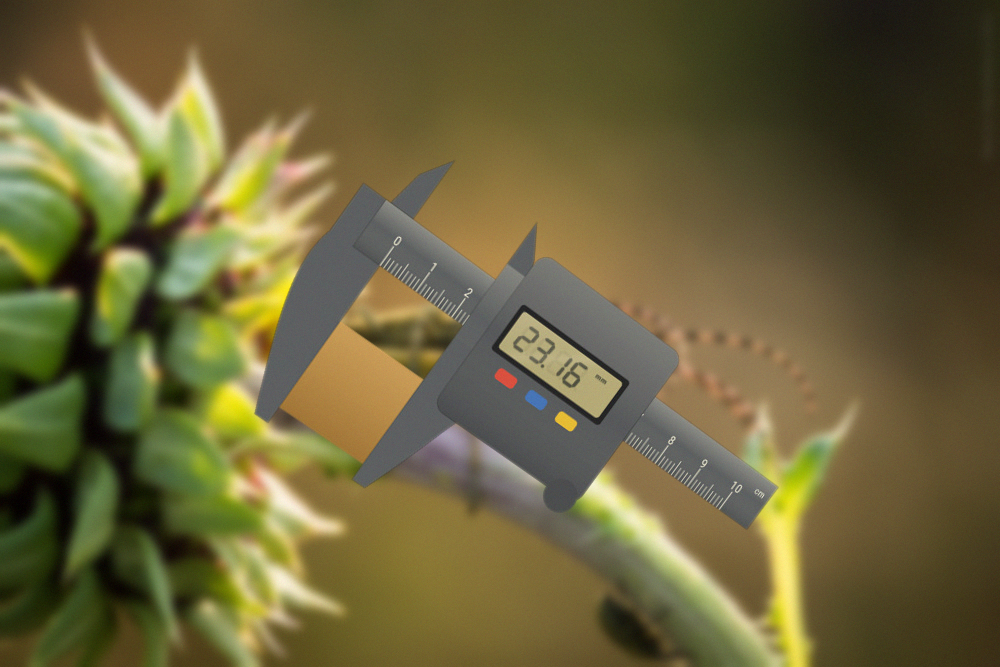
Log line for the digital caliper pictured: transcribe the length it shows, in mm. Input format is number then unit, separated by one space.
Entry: 23.16 mm
